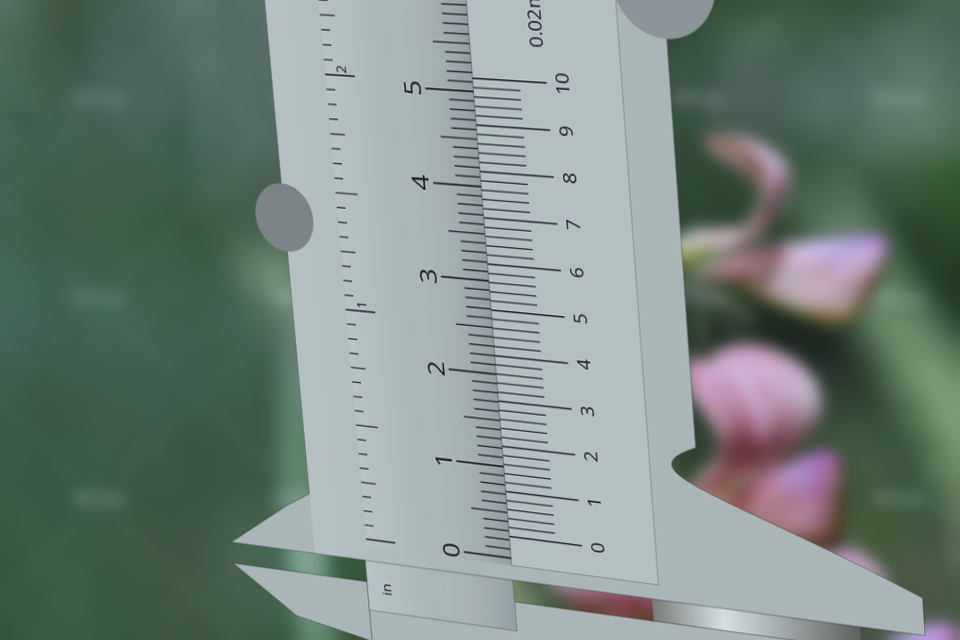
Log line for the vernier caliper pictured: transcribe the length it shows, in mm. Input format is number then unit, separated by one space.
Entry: 2.4 mm
